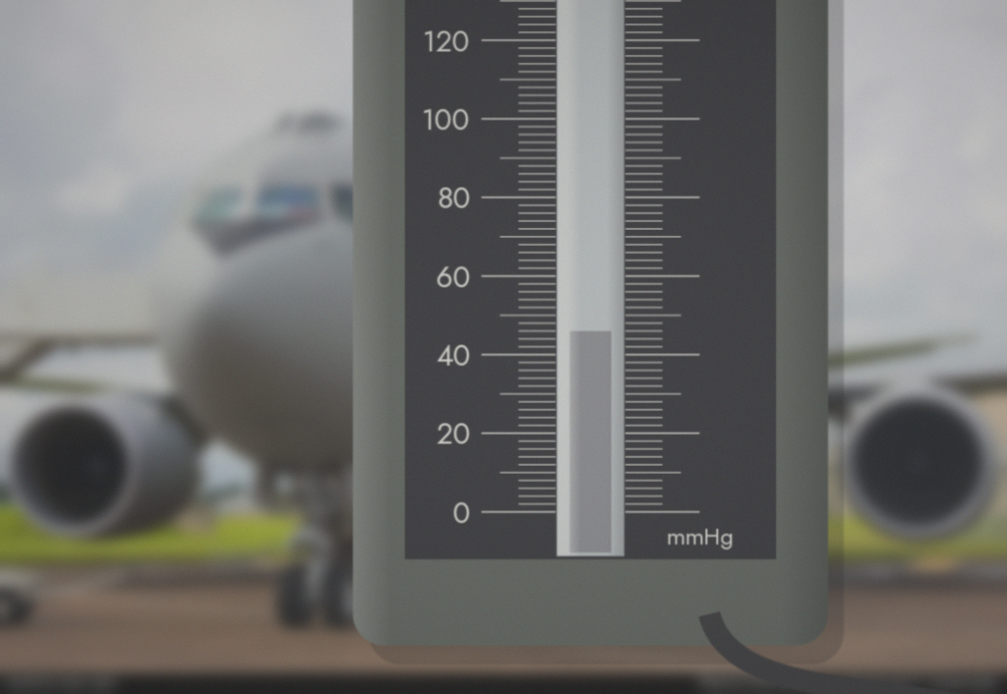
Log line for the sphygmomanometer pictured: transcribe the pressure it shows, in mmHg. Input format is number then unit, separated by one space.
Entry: 46 mmHg
